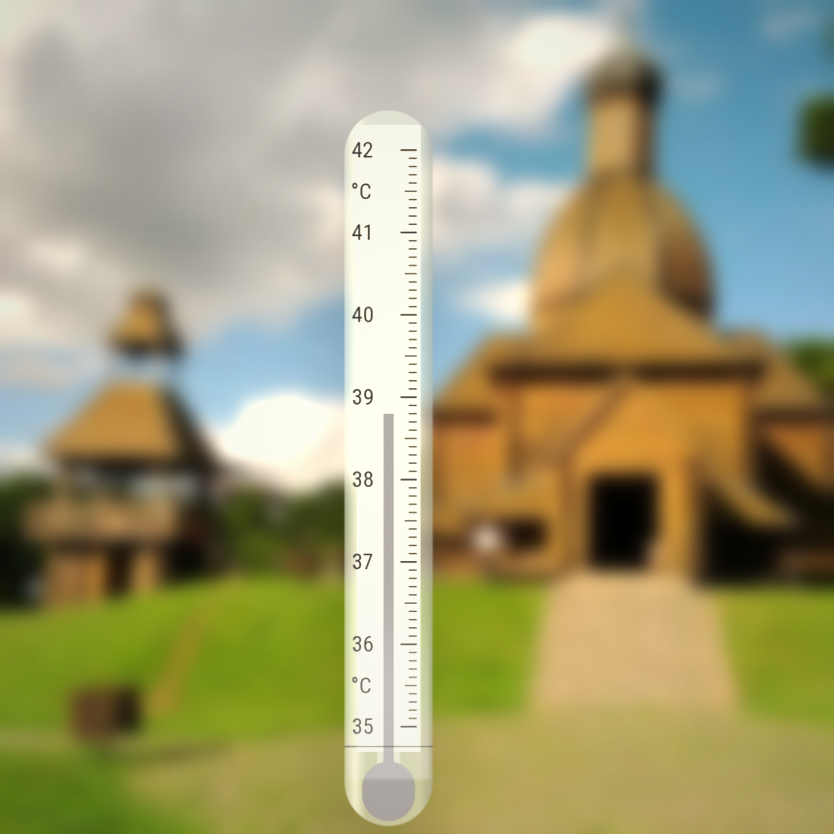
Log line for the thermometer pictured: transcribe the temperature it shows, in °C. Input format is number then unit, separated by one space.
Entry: 38.8 °C
